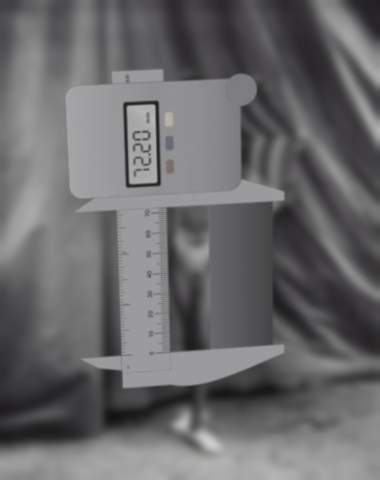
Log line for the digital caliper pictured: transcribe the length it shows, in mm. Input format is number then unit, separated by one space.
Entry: 72.20 mm
